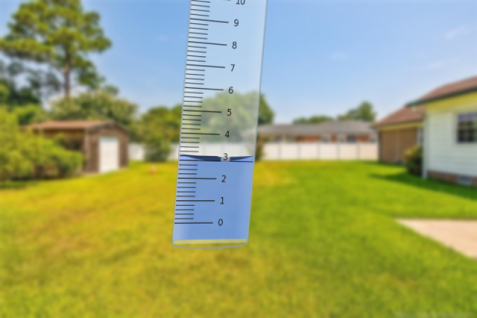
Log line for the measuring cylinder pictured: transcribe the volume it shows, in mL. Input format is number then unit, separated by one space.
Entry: 2.8 mL
